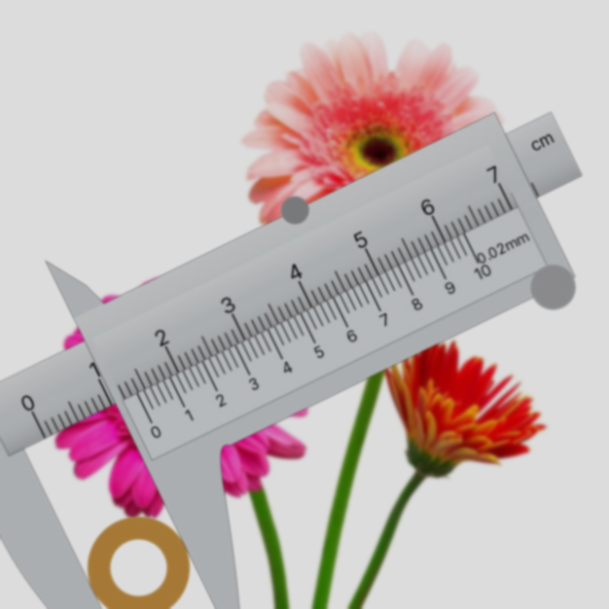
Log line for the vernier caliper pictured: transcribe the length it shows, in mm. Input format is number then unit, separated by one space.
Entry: 13.8 mm
